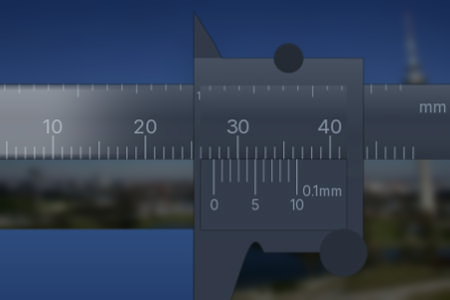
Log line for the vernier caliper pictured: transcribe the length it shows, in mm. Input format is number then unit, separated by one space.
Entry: 27.4 mm
